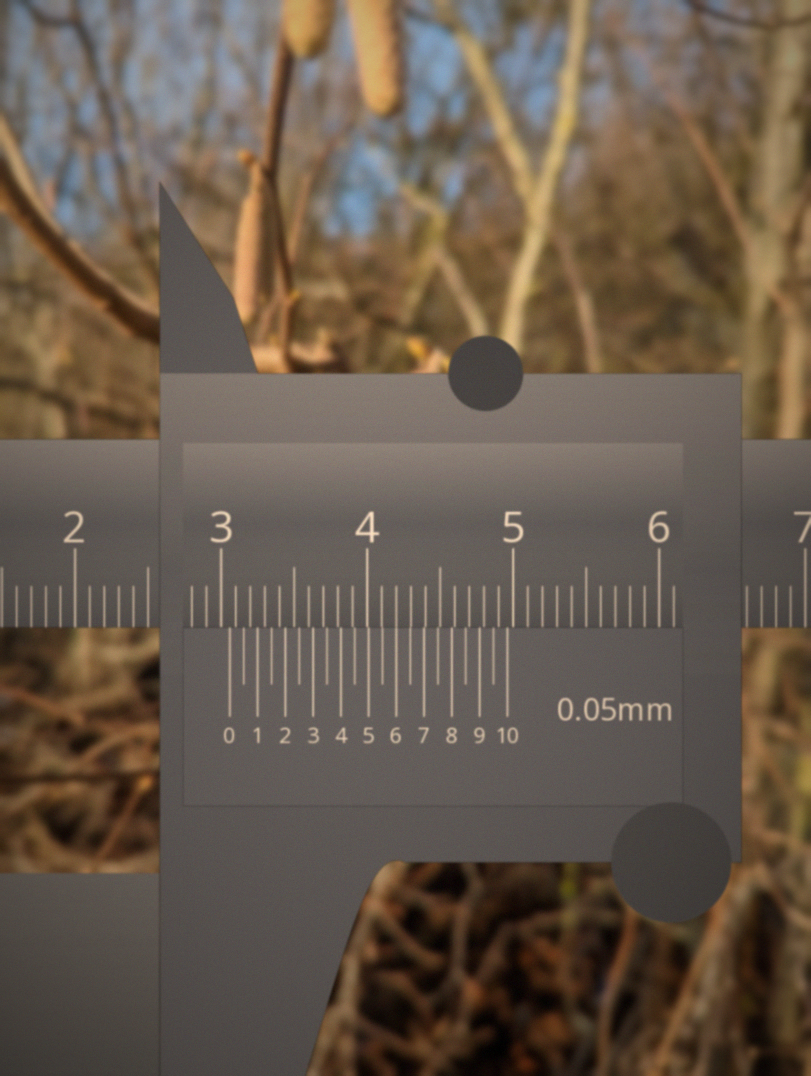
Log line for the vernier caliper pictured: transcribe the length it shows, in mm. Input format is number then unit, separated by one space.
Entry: 30.6 mm
